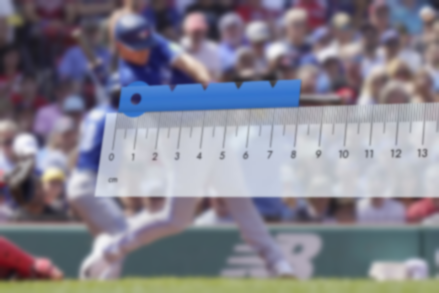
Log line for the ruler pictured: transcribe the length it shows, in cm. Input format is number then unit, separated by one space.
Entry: 8 cm
